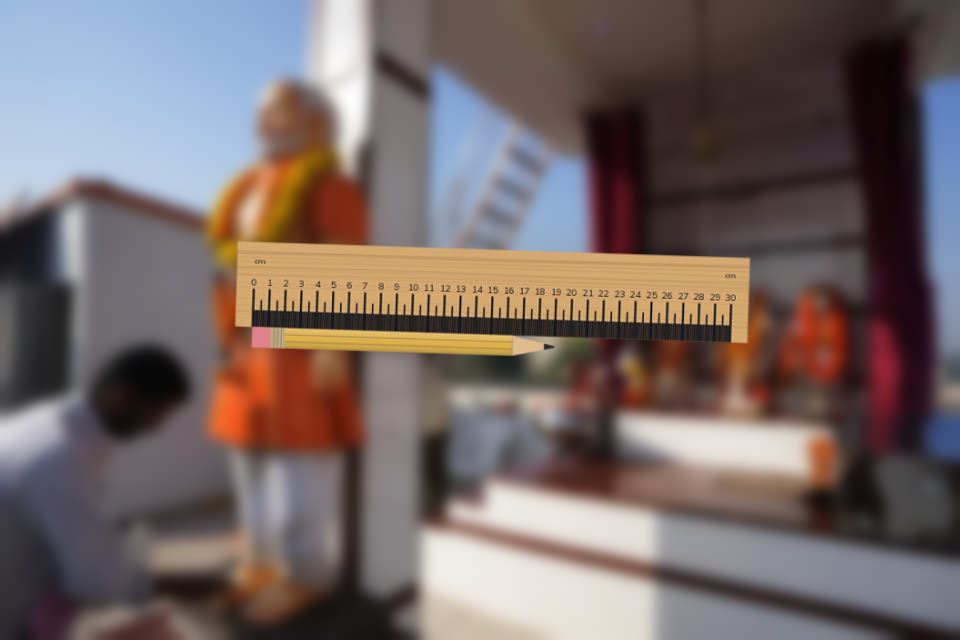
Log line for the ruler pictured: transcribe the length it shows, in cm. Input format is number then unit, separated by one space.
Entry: 19 cm
